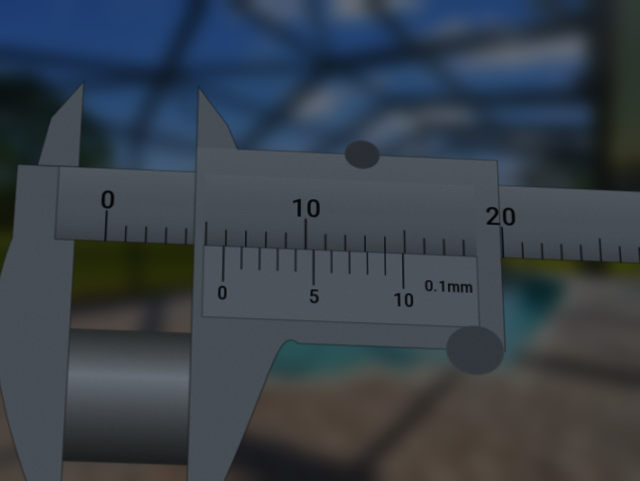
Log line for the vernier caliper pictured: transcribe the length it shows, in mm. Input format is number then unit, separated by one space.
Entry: 5.9 mm
